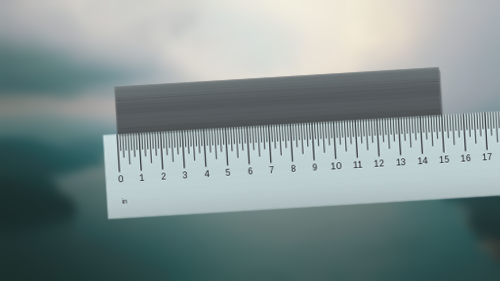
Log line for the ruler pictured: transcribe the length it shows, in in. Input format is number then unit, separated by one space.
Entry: 15 in
